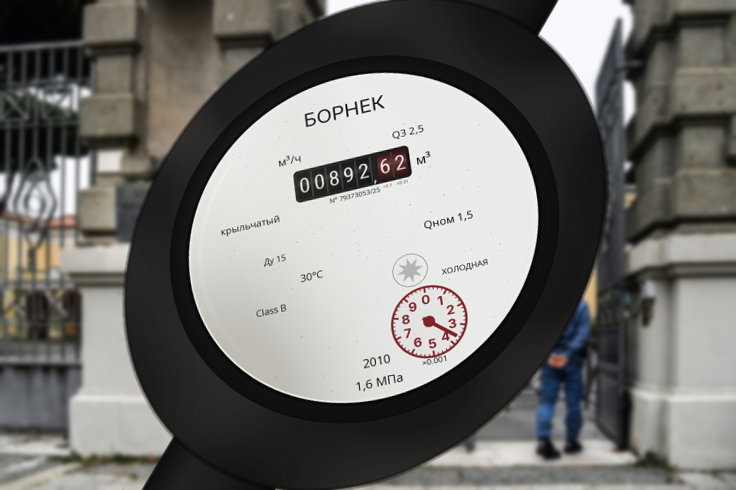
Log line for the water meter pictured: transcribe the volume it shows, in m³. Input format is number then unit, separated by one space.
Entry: 892.623 m³
